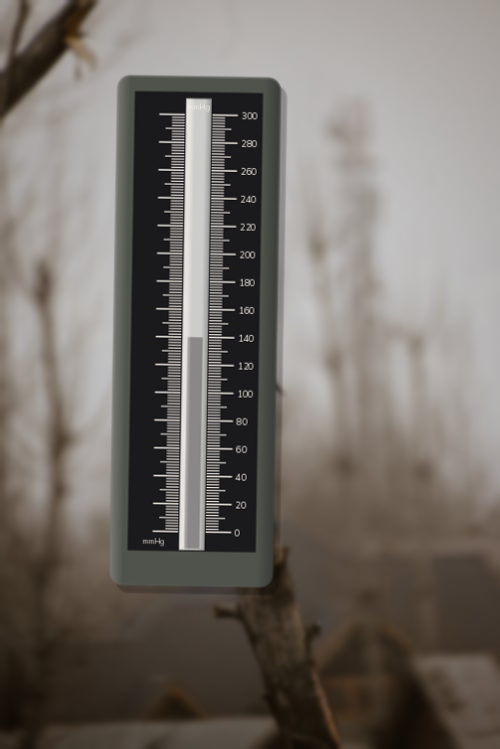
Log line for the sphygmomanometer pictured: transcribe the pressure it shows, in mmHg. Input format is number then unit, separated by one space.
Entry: 140 mmHg
